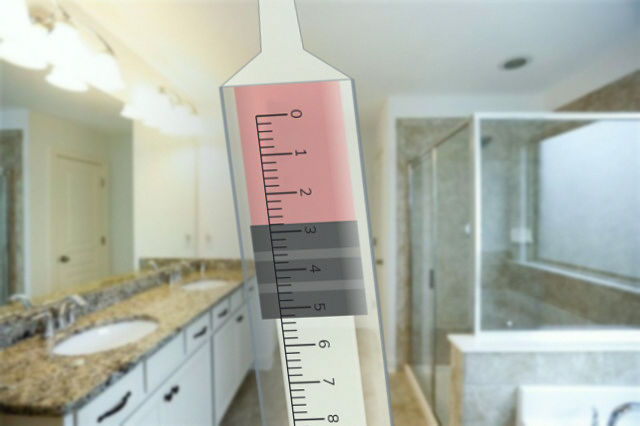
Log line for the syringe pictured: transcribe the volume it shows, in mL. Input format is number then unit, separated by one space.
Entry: 2.8 mL
